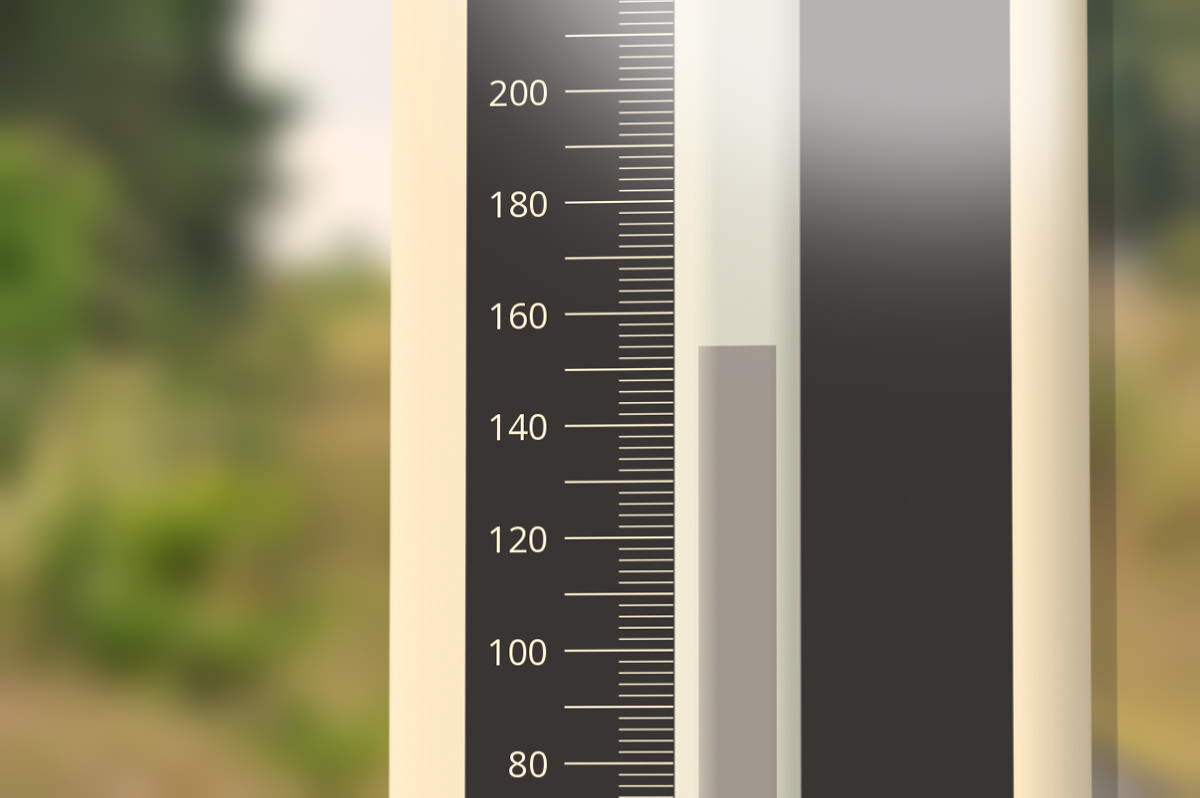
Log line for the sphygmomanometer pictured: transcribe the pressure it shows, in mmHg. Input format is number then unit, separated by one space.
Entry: 154 mmHg
